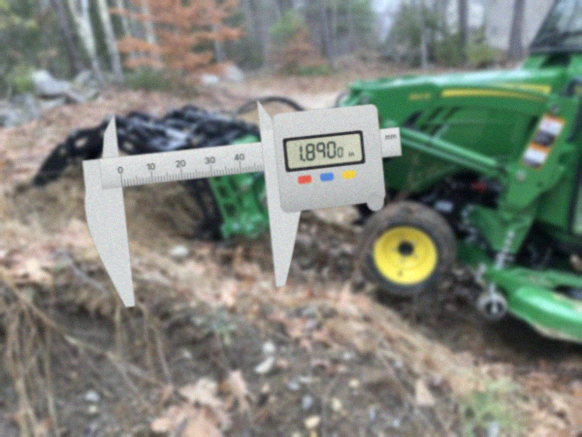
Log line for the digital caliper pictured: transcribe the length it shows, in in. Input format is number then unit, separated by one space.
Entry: 1.8900 in
